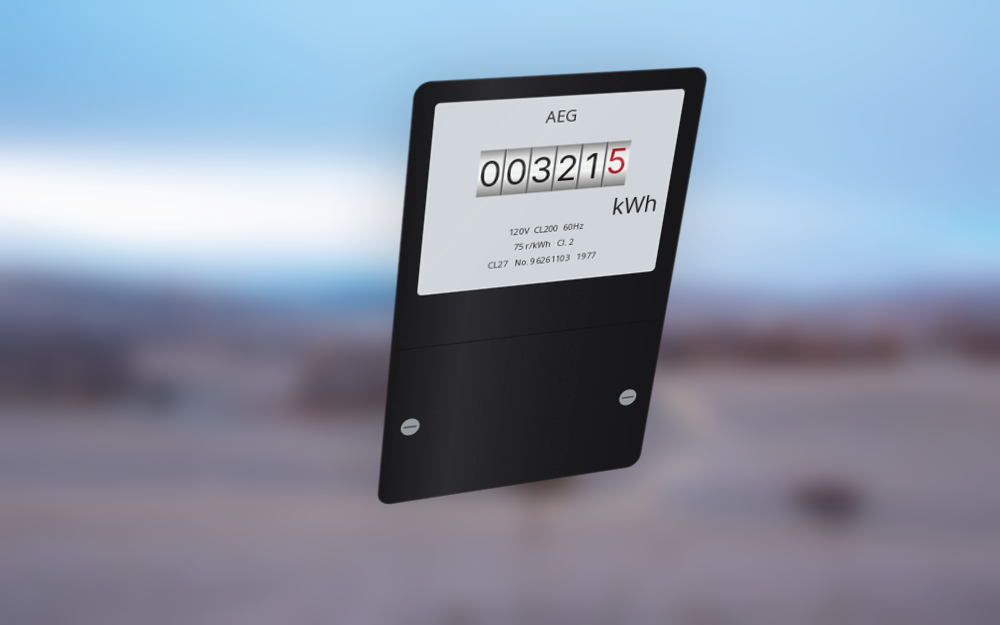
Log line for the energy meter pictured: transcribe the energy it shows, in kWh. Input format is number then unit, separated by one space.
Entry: 321.5 kWh
